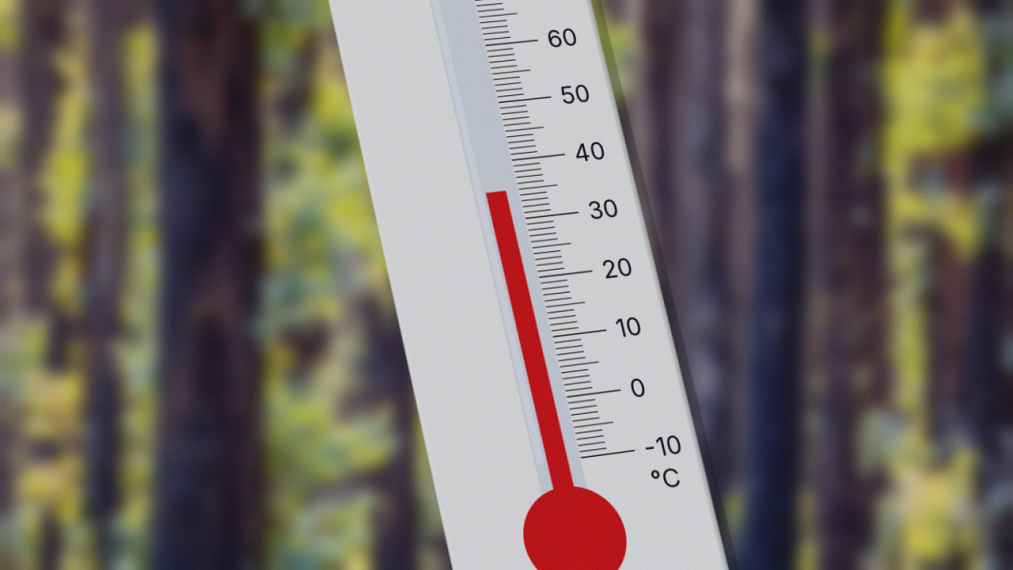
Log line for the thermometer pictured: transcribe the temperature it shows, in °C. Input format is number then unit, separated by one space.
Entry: 35 °C
